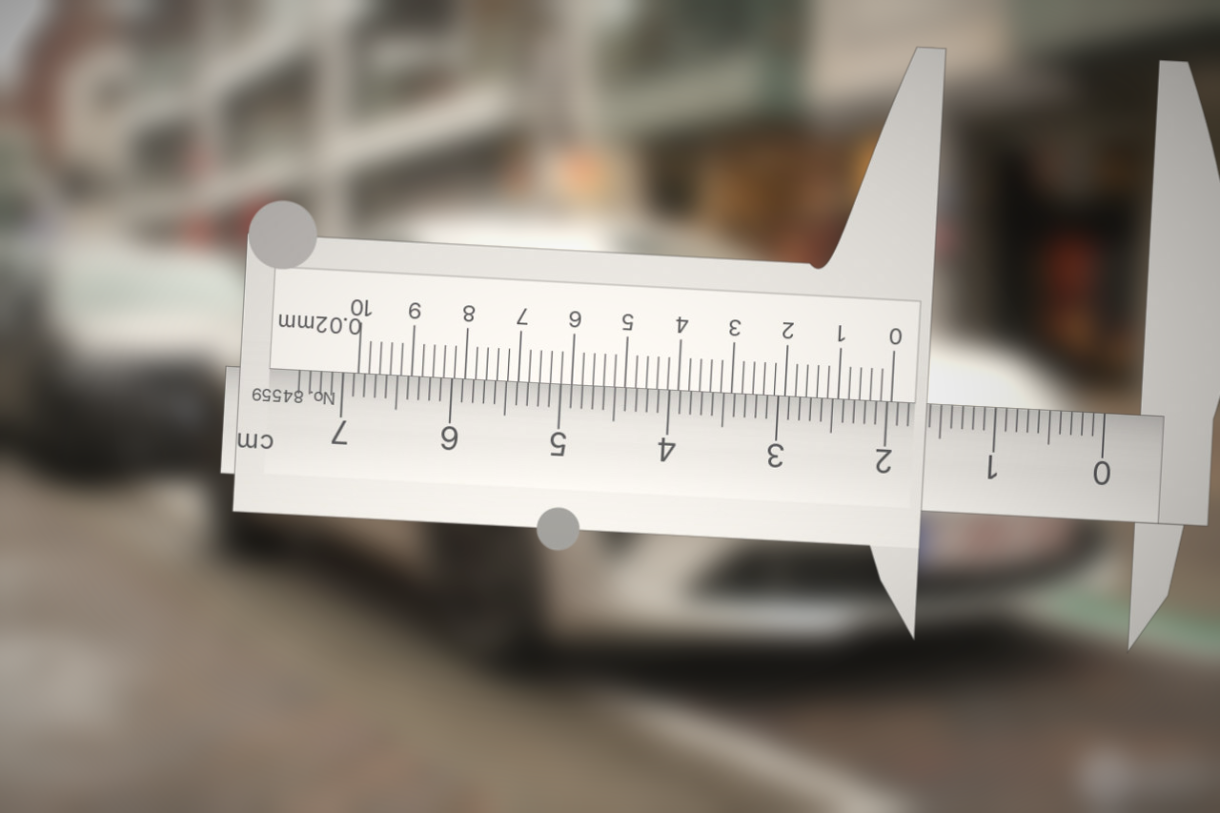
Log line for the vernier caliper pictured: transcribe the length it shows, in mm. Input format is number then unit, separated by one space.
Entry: 19.6 mm
